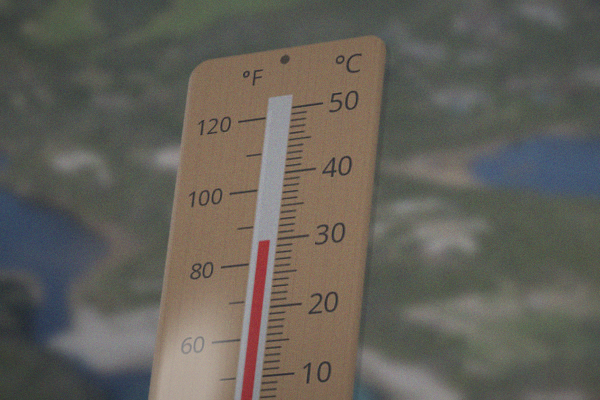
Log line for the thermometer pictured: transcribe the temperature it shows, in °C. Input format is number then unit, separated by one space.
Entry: 30 °C
